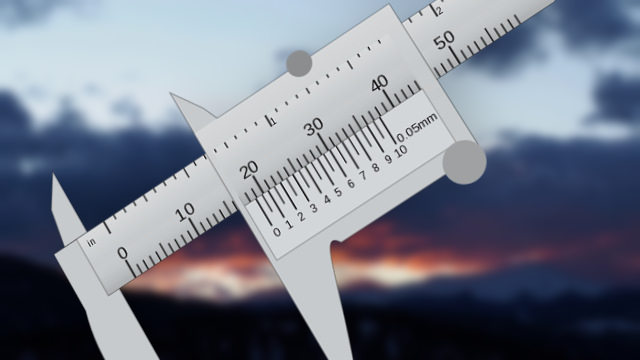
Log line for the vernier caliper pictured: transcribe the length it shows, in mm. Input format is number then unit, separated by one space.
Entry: 18.8 mm
